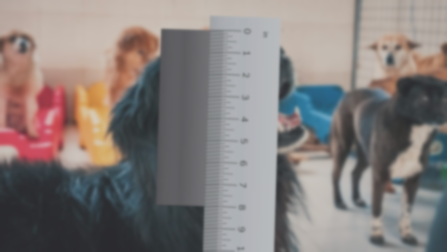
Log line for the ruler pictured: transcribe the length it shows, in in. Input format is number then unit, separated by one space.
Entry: 8 in
